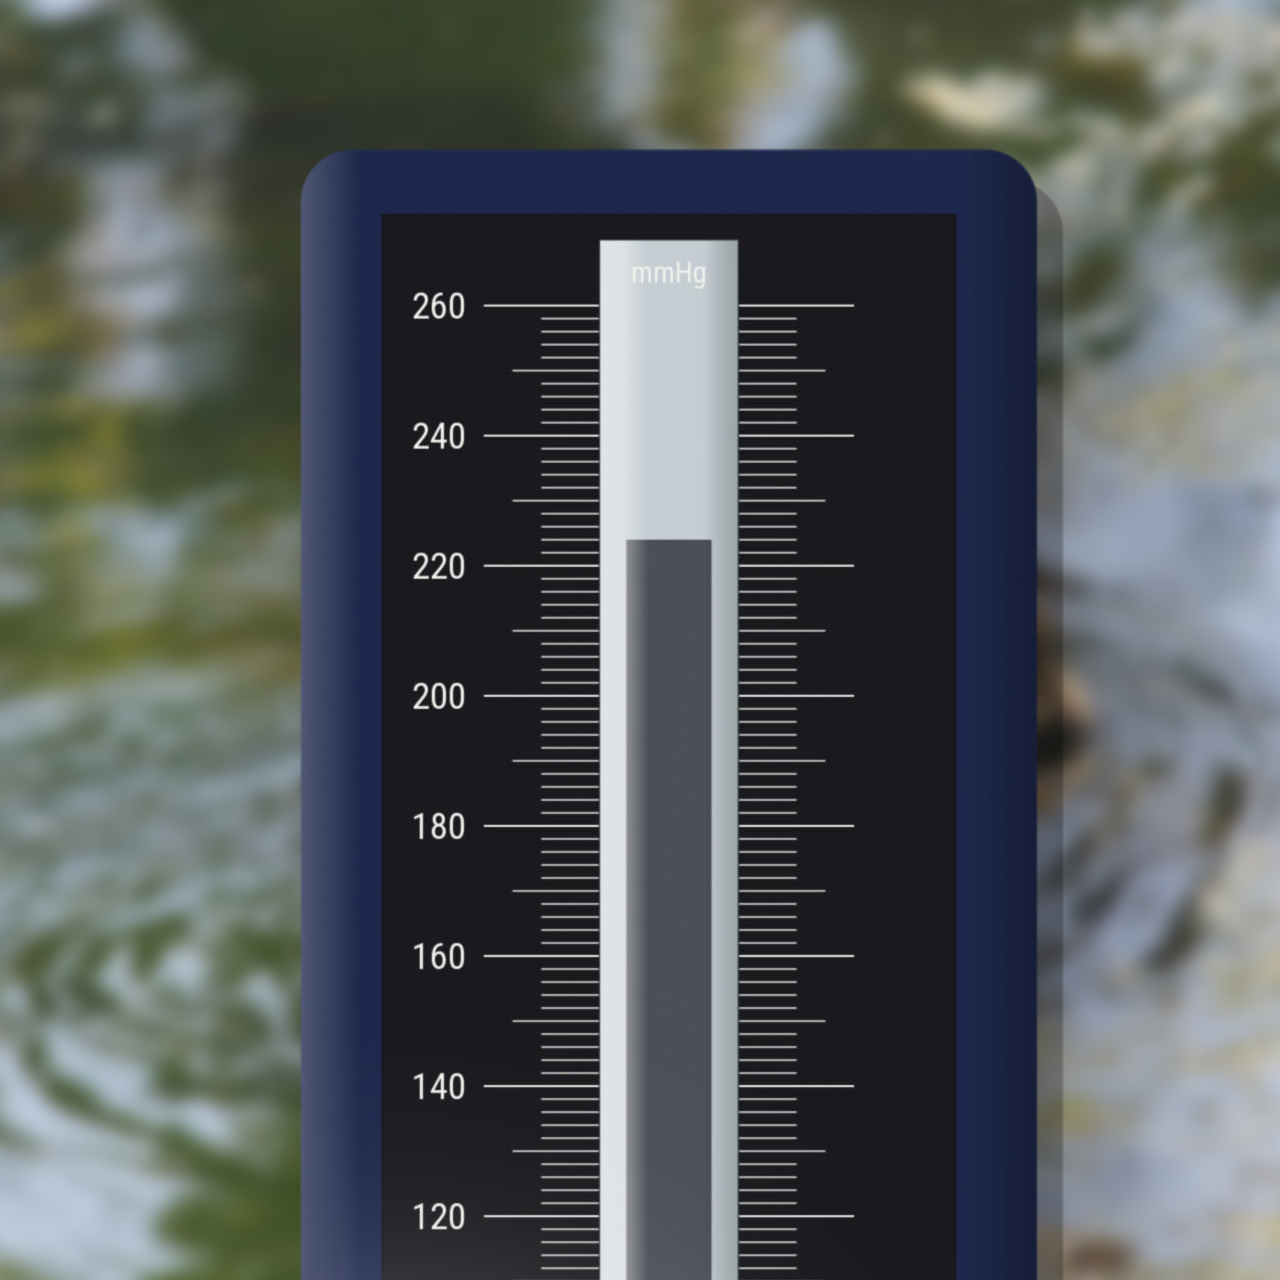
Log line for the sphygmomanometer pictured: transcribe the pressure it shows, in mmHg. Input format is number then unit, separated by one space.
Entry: 224 mmHg
